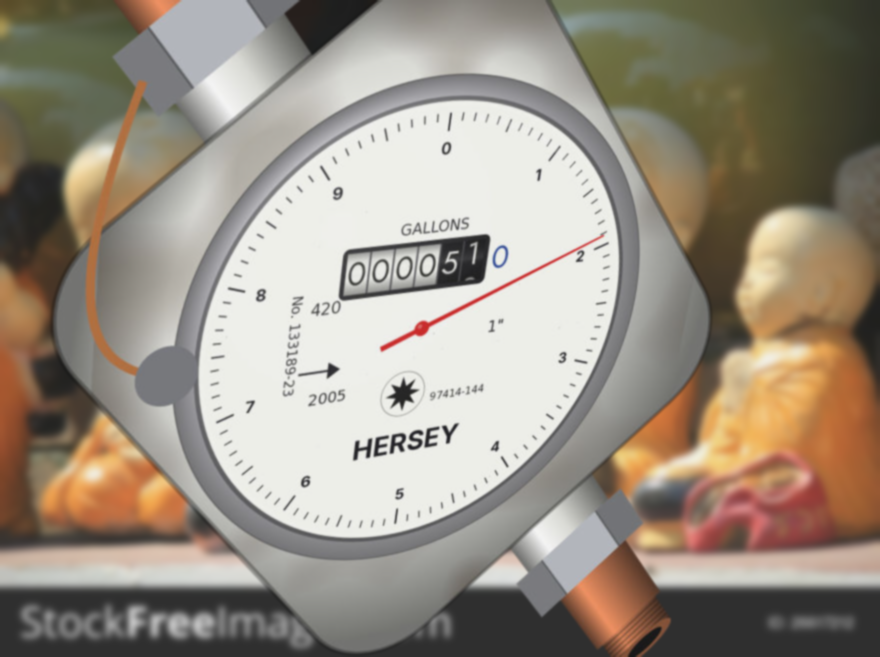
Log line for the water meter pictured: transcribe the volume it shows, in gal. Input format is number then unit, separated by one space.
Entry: 511.9 gal
